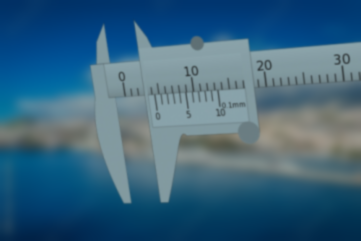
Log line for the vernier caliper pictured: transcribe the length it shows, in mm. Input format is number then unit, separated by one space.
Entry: 4.4 mm
